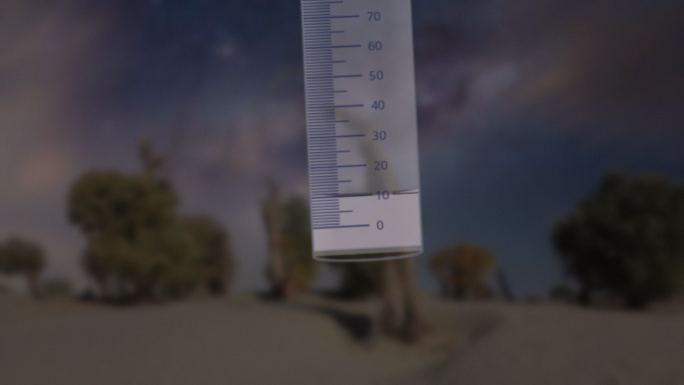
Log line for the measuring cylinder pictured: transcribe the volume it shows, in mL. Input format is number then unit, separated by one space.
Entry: 10 mL
